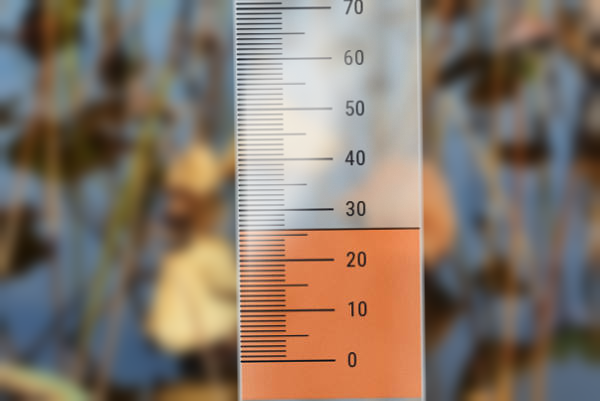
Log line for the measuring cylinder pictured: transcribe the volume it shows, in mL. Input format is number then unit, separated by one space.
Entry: 26 mL
